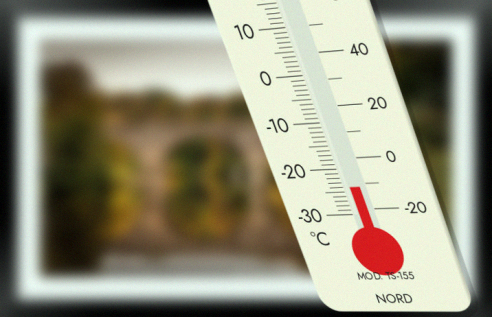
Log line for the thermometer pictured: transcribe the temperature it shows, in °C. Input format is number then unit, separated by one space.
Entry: -24 °C
